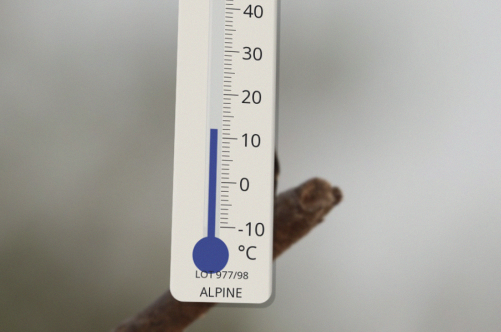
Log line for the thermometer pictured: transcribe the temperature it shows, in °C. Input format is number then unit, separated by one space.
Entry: 12 °C
